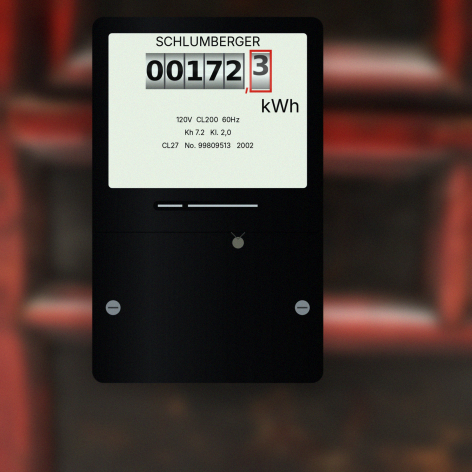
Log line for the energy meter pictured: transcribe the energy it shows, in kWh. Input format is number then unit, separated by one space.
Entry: 172.3 kWh
